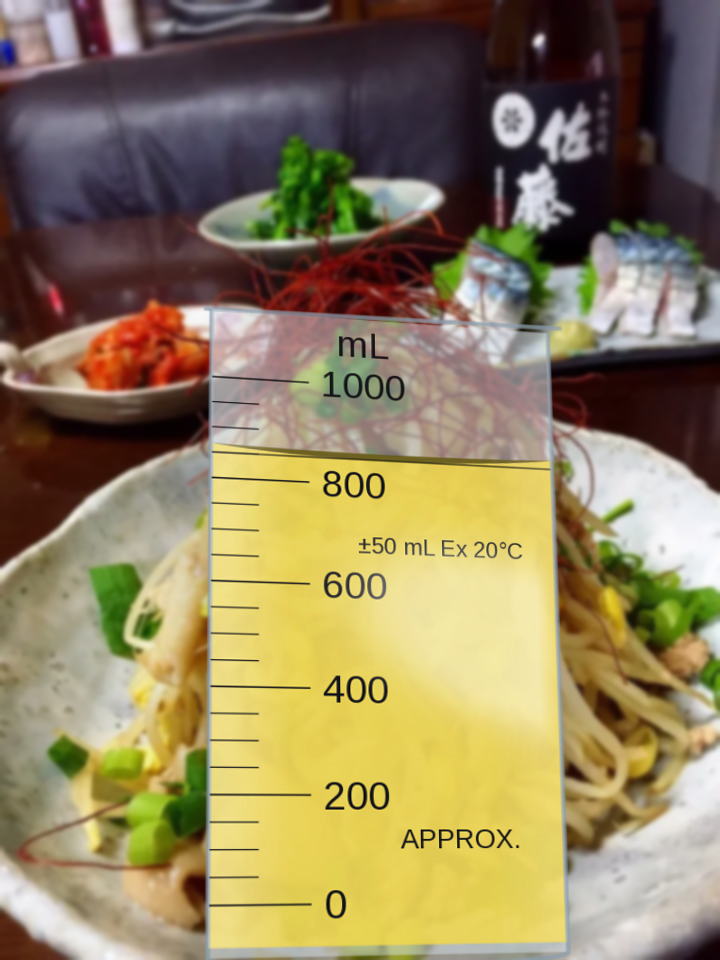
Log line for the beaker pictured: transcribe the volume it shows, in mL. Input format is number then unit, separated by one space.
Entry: 850 mL
